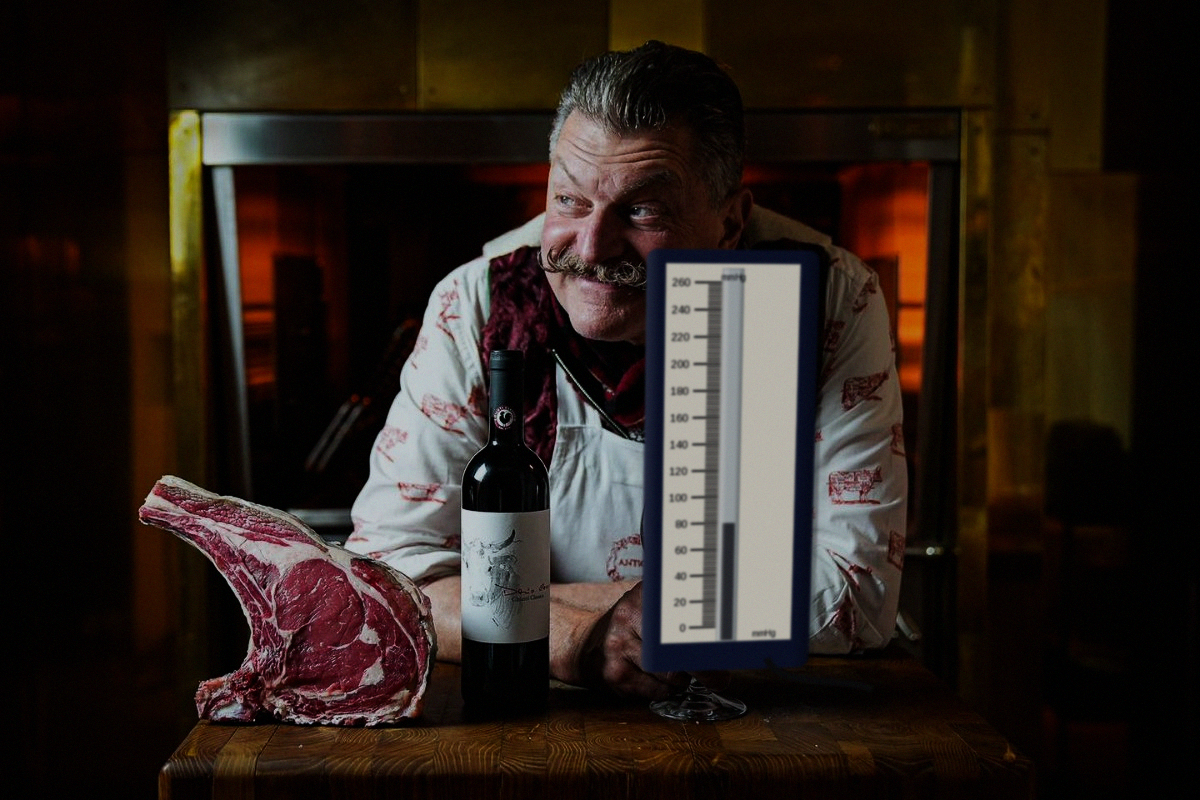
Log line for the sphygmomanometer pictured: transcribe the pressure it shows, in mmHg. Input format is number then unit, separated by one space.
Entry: 80 mmHg
